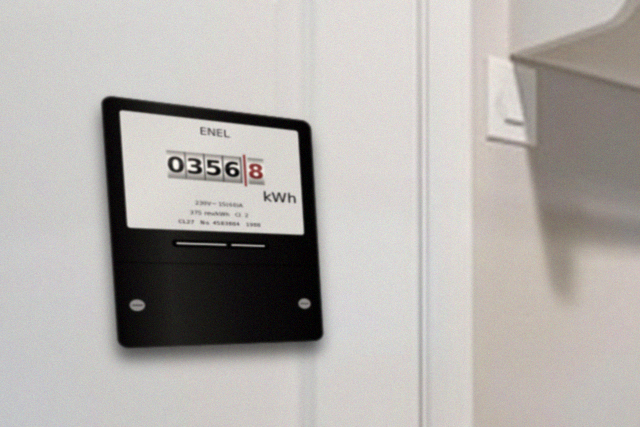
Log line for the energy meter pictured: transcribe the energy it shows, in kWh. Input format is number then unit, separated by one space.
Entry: 356.8 kWh
